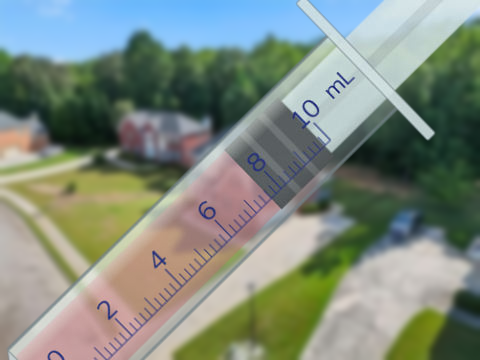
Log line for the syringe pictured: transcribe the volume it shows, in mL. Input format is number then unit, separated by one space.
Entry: 7.6 mL
